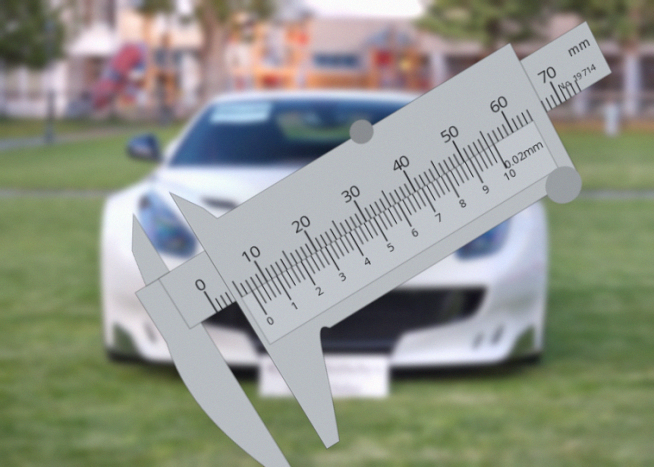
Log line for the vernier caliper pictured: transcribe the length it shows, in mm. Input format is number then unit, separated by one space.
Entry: 7.0 mm
